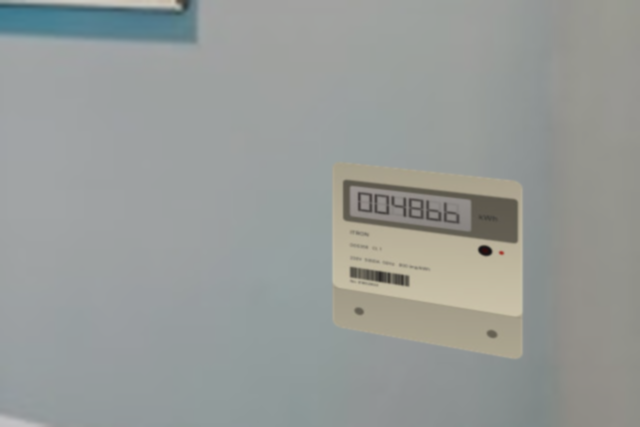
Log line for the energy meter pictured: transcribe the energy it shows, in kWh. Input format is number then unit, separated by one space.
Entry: 4866 kWh
